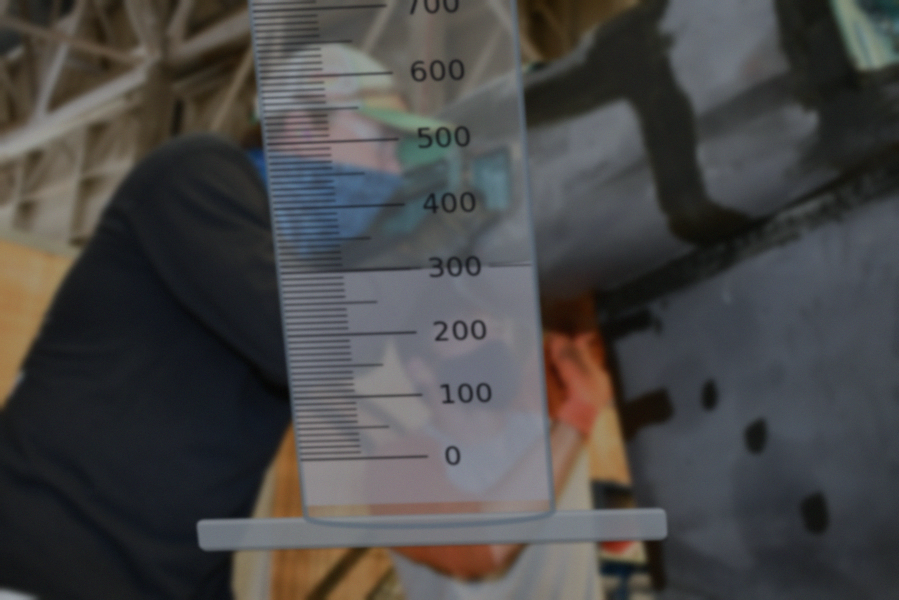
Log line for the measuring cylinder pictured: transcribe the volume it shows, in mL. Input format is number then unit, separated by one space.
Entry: 300 mL
